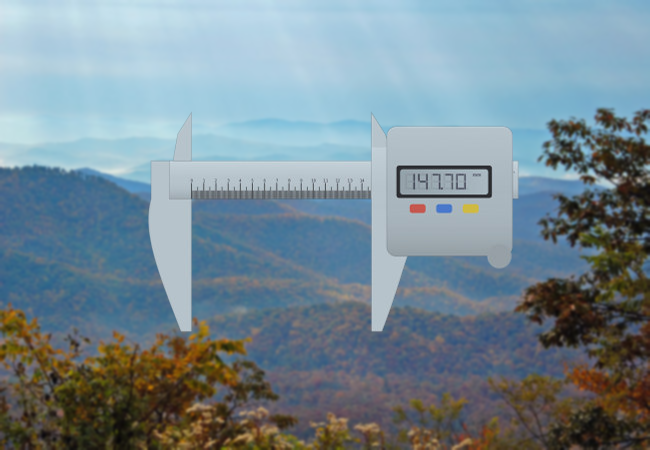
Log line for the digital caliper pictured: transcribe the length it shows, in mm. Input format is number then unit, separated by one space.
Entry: 147.70 mm
